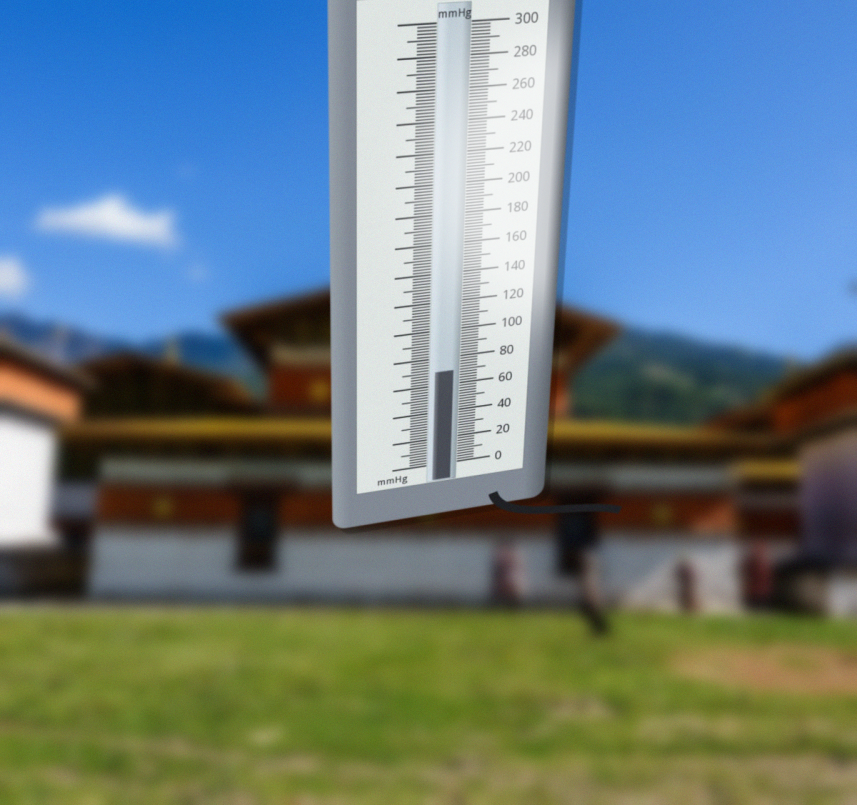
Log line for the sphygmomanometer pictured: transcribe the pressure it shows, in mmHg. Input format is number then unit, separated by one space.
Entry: 70 mmHg
